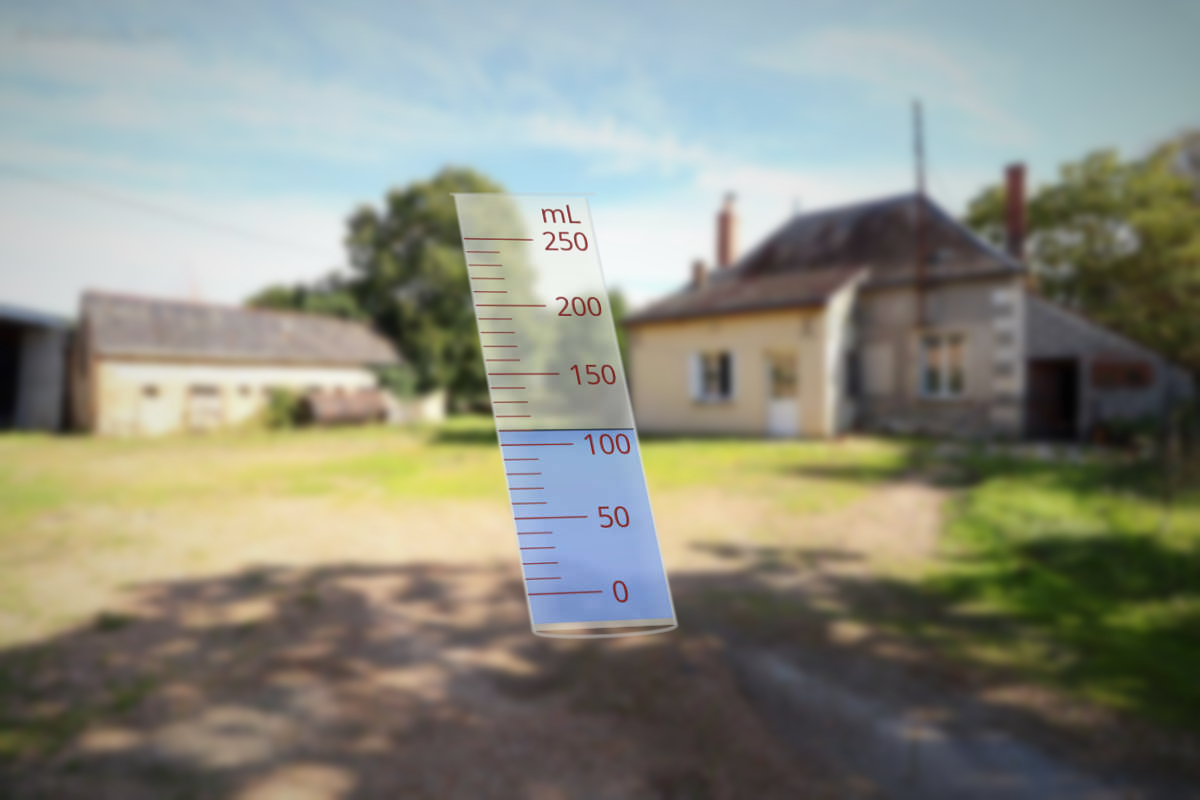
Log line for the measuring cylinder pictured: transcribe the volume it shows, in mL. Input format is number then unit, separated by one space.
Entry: 110 mL
